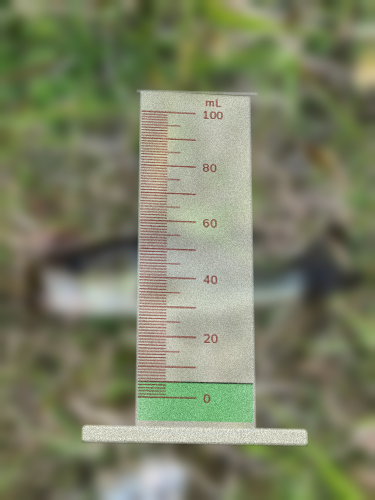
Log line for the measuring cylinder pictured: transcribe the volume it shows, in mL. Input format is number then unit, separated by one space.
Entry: 5 mL
